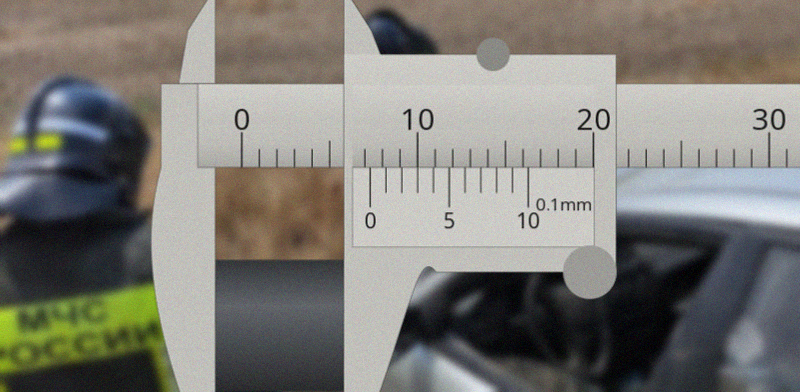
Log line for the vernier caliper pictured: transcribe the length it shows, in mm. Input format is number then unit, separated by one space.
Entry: 7.3 mm
